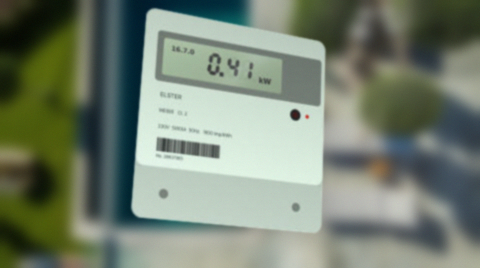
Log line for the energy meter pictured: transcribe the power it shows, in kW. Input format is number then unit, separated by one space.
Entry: 0.41 kW
